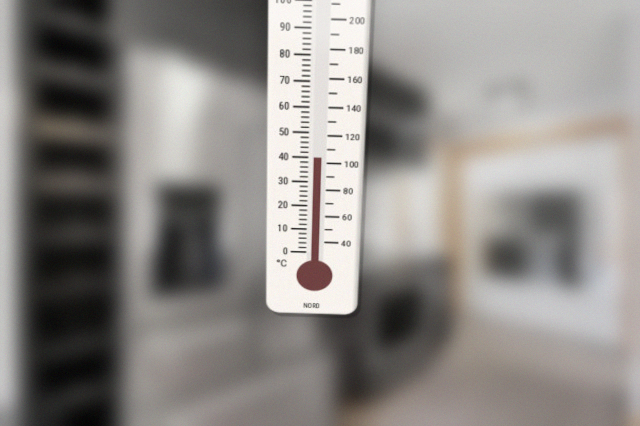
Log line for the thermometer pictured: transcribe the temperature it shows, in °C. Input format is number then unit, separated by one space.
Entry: 40 °C
